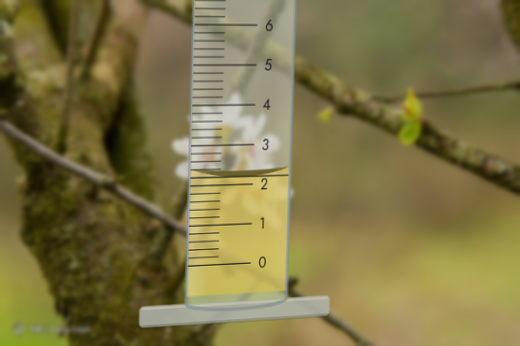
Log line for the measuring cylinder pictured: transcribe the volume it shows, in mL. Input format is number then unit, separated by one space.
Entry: 2.2 mL
